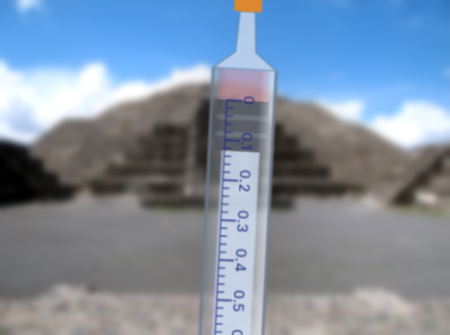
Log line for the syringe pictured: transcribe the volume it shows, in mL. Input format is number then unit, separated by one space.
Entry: 0 mL
